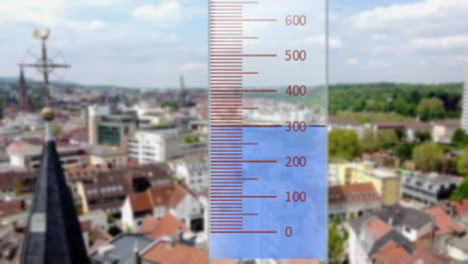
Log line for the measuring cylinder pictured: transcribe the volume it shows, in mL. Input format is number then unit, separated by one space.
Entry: 300 mL
